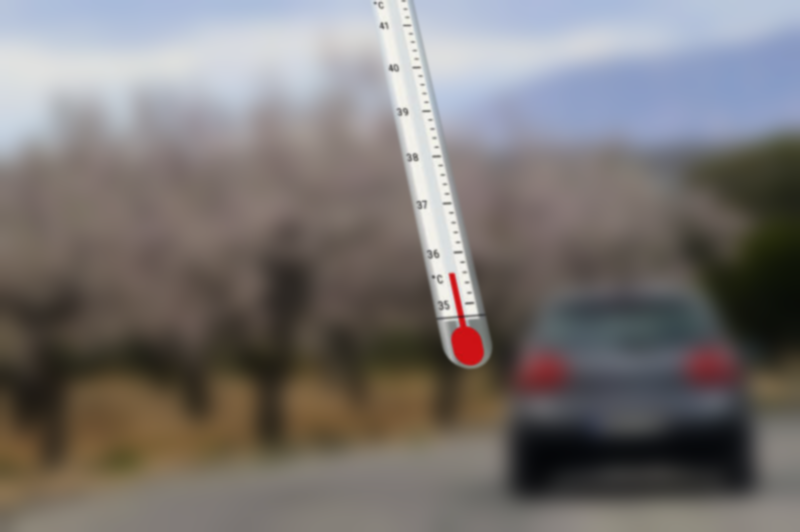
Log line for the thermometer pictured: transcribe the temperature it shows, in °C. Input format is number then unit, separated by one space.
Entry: 35.6 °C
